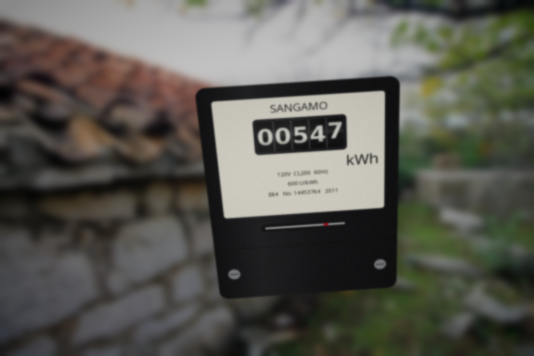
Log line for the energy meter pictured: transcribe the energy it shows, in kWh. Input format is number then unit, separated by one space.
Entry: 547 kWh
